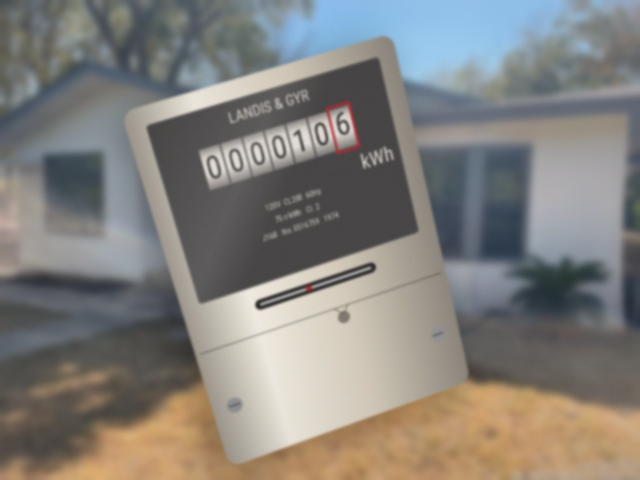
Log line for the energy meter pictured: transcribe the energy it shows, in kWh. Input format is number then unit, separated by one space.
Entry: 10.6 kWh
